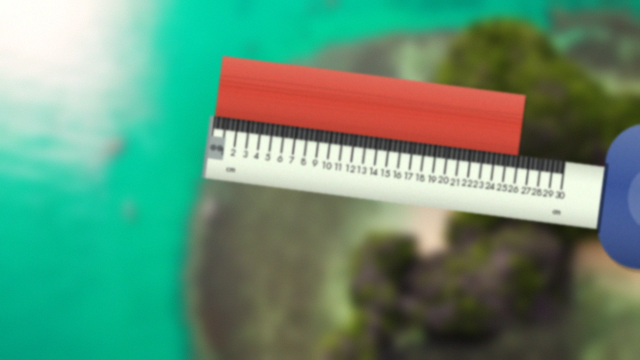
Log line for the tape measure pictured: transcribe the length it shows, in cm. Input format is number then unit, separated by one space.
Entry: 26 cm
